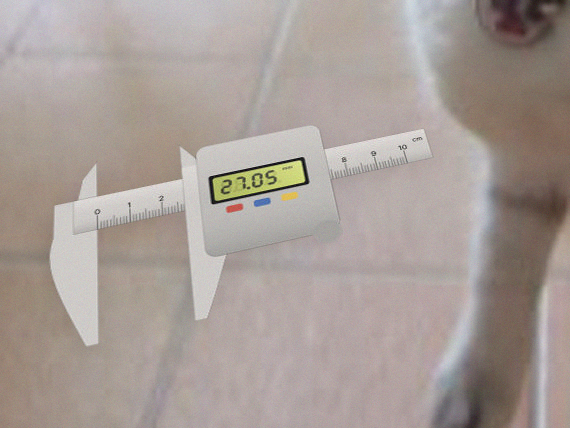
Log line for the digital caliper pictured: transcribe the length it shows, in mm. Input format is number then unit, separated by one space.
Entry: 27.05 mm
